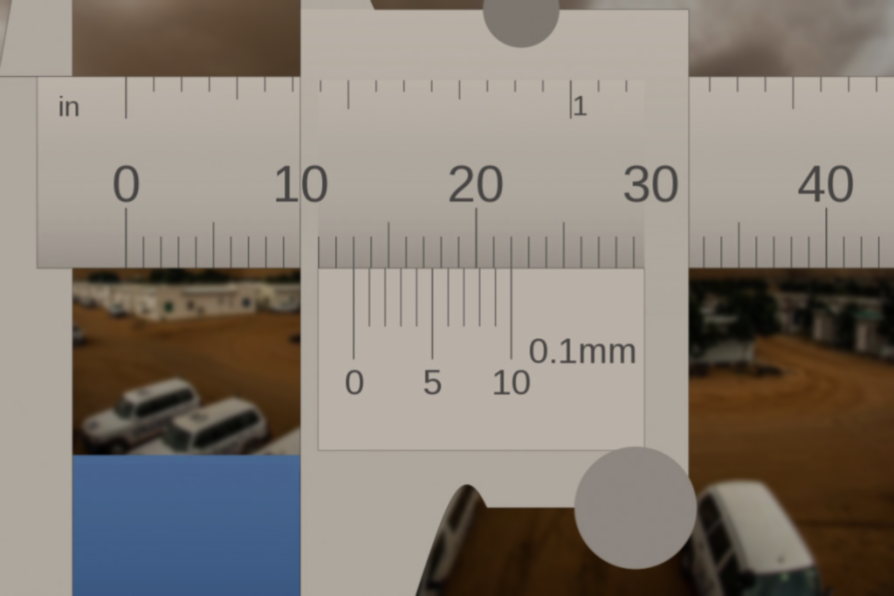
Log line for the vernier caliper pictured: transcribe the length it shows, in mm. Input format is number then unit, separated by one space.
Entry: 13.0 mm
